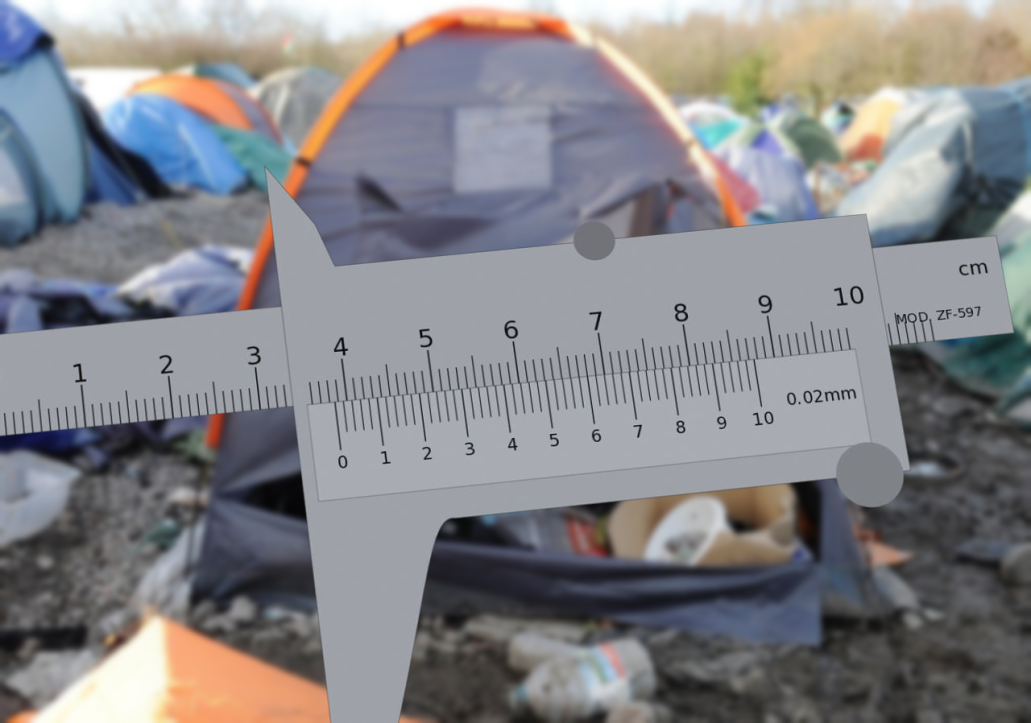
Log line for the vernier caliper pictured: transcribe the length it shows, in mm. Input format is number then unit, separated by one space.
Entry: 38.6 mm
